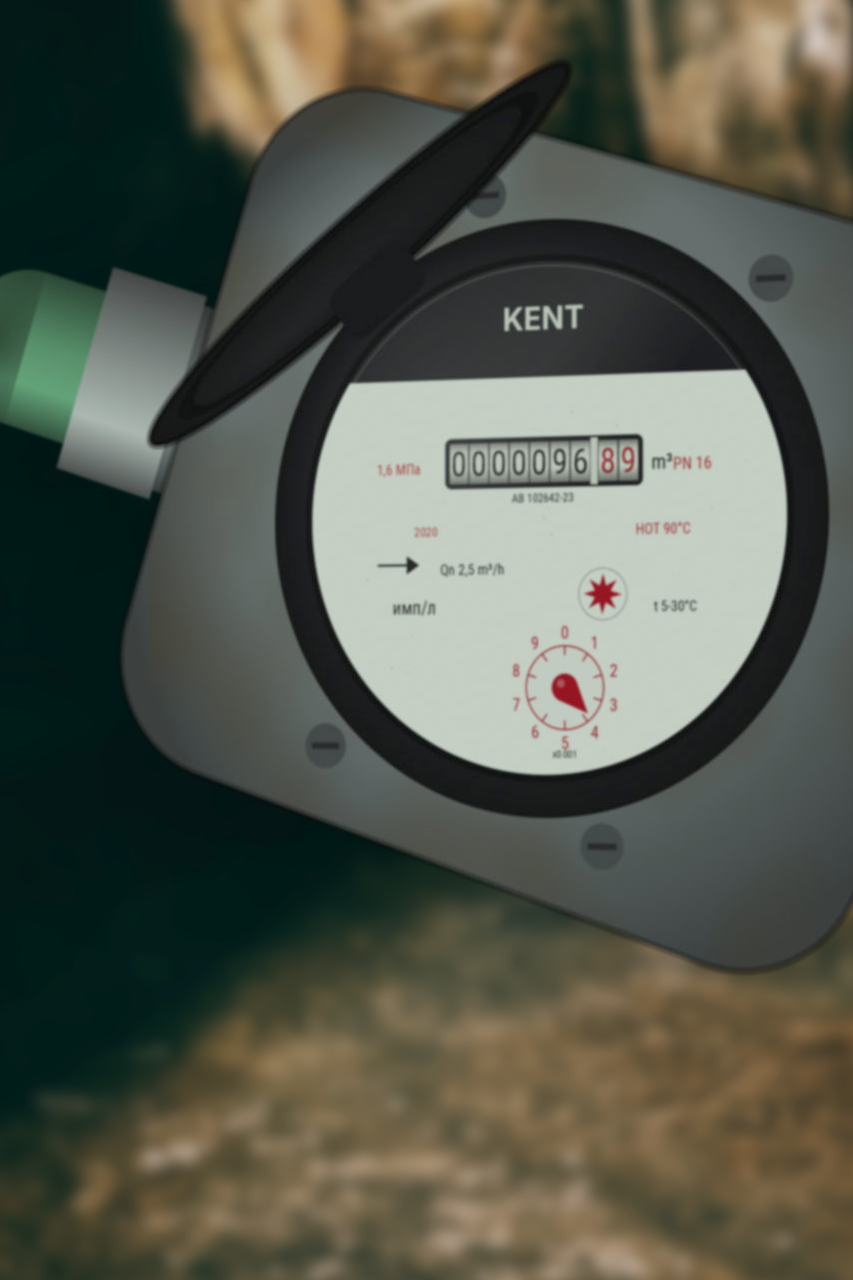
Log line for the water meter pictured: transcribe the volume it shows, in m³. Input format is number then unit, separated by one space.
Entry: 96.893 m³
